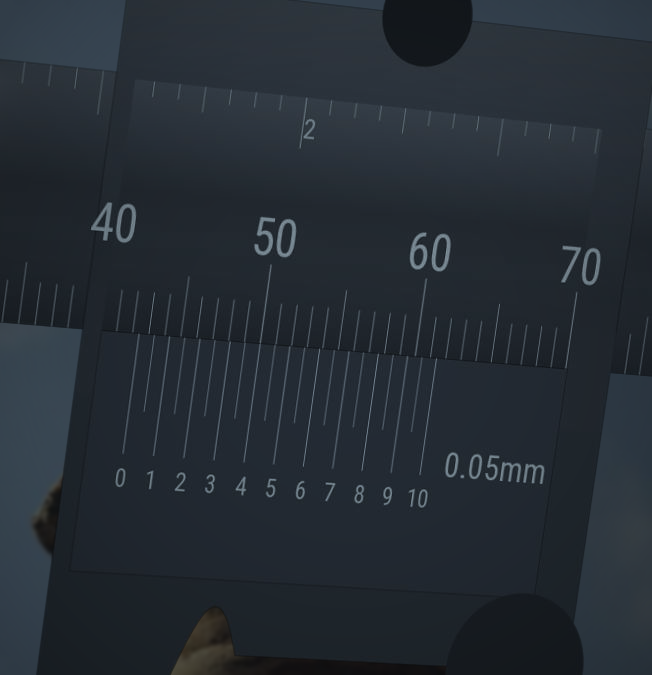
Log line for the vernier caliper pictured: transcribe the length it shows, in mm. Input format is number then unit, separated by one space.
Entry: 42.4 mm
